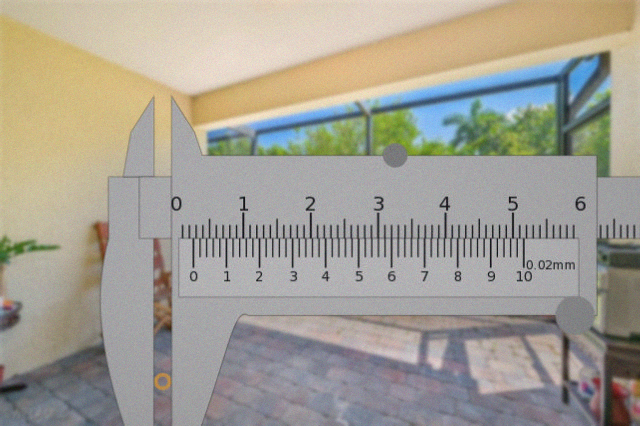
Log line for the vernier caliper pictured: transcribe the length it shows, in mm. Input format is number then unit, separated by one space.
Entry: 2.6 mm
